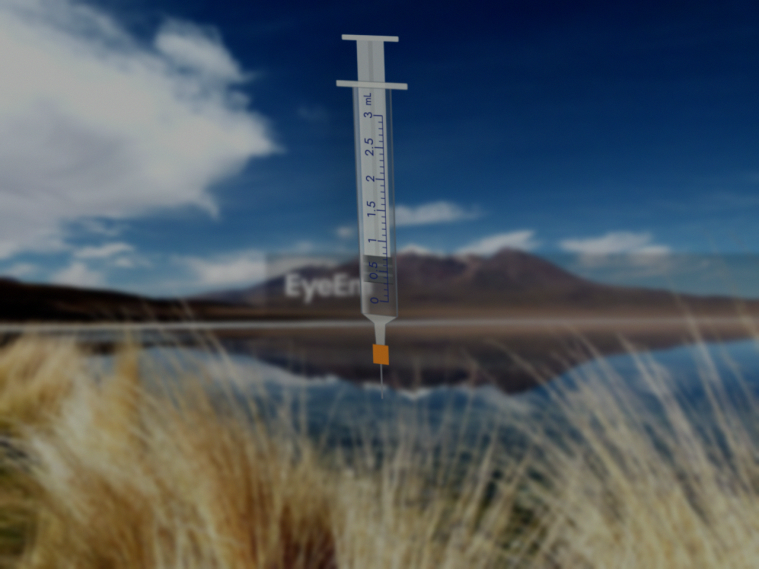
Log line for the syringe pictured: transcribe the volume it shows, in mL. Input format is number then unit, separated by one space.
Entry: 0.3 mL
